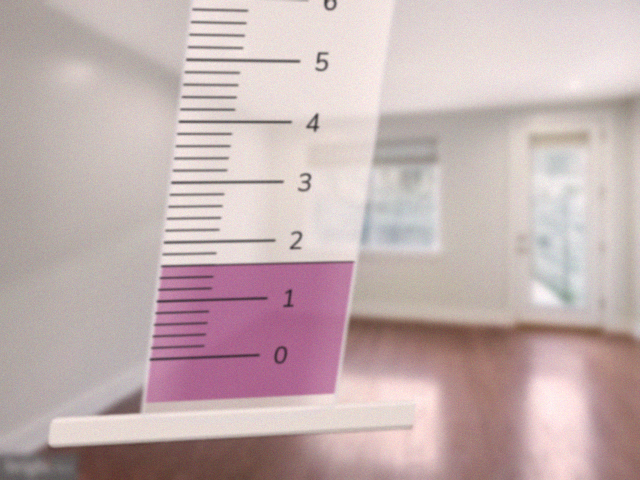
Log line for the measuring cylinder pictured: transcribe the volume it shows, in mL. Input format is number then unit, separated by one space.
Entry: 1.6 mL
